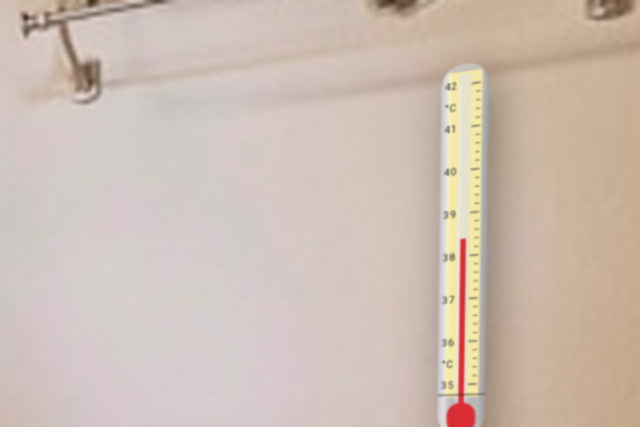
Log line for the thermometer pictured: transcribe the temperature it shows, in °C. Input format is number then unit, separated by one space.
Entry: 38.4 °C
